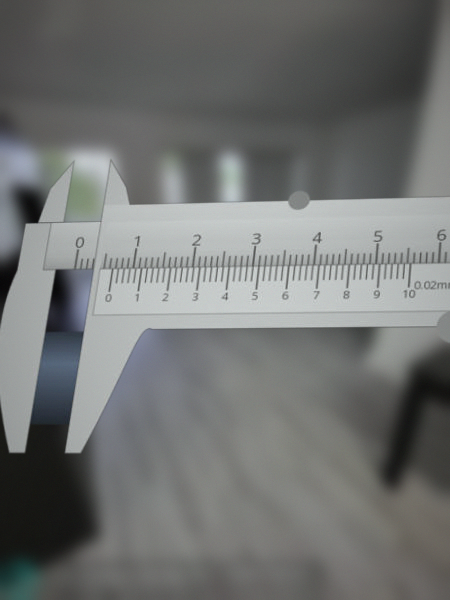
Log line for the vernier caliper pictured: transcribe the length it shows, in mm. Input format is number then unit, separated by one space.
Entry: 6.5 mm
